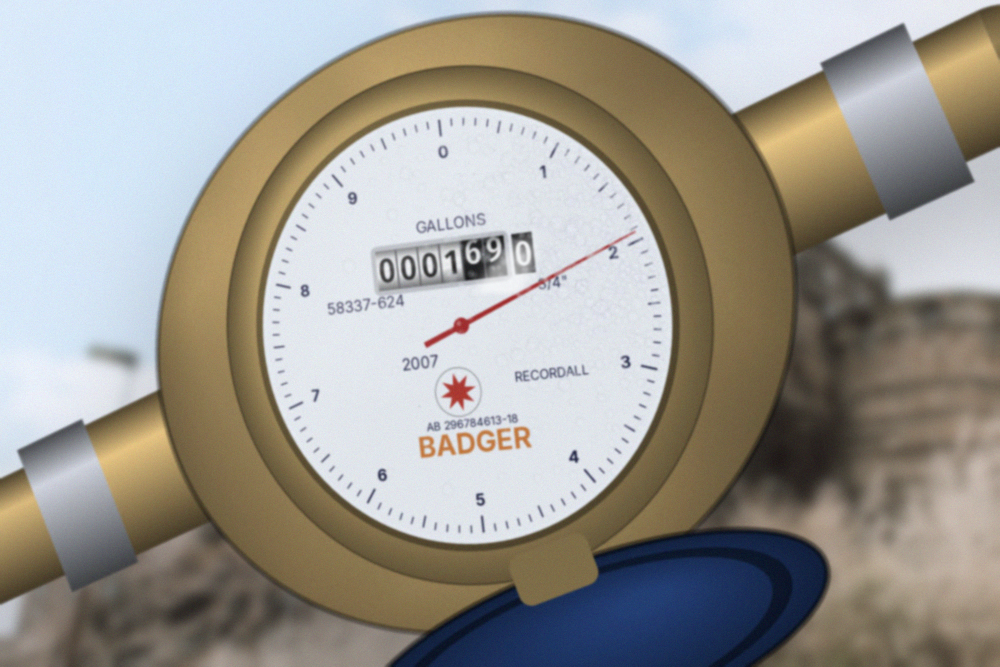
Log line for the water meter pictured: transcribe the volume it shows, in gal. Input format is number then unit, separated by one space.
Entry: 1691.9 gal
